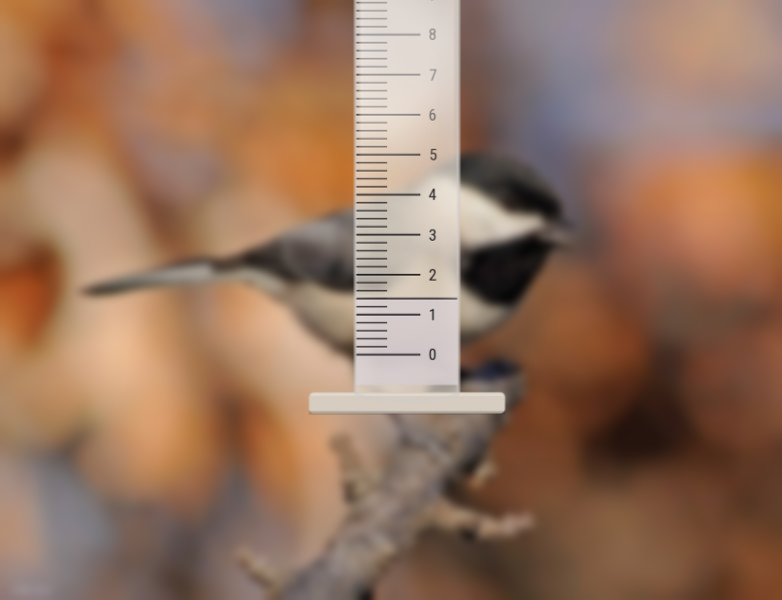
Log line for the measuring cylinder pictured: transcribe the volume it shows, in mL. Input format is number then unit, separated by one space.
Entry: 1.4 mL
